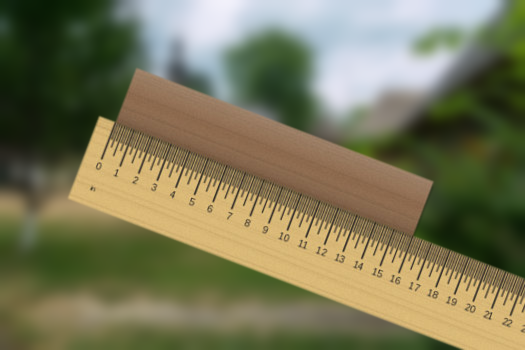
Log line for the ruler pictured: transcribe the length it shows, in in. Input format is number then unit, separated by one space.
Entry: 16 in
